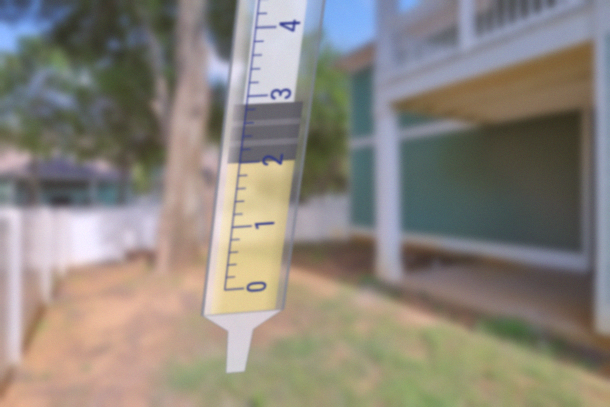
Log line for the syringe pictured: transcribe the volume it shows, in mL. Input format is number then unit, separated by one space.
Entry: 2 mL
